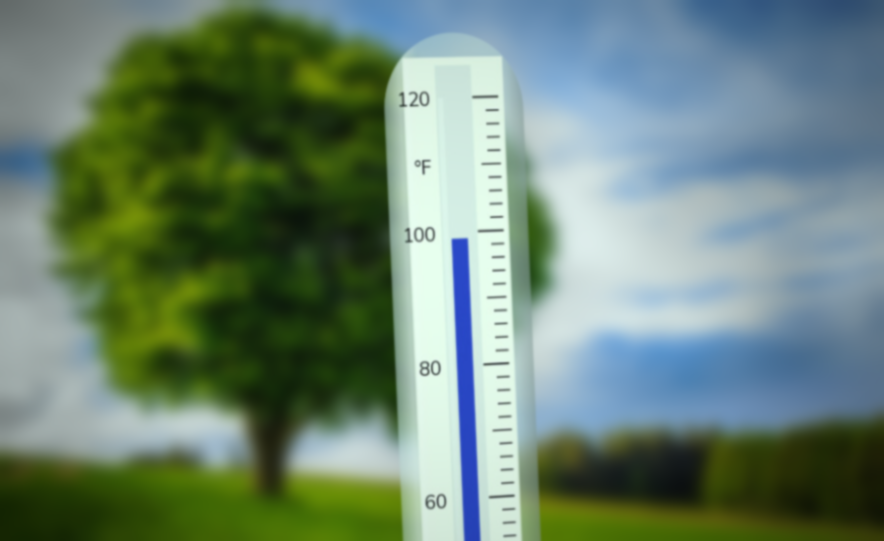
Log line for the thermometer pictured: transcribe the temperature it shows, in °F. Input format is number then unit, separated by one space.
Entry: 99 °F
